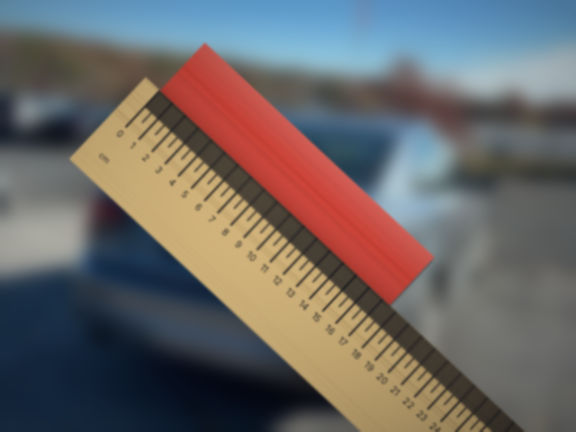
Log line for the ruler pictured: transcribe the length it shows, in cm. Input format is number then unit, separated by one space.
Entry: 17.5 cm
